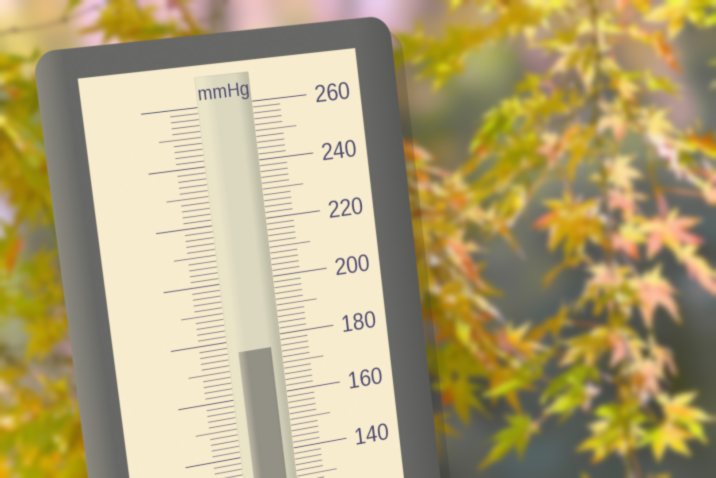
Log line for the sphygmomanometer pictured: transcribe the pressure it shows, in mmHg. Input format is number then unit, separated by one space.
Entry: 176 mmHg
